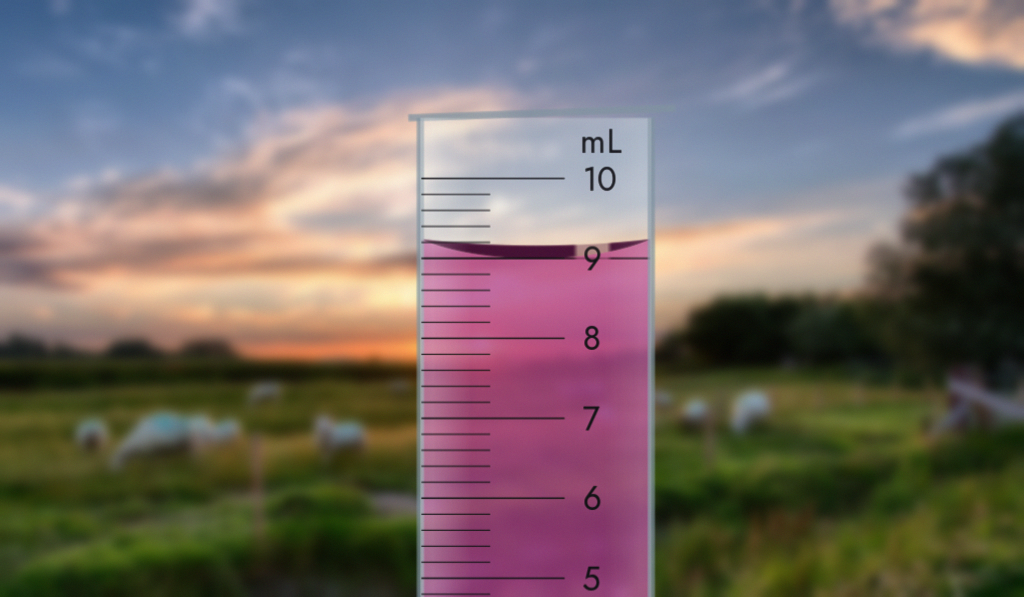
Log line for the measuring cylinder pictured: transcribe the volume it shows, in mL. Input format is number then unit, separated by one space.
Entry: 9 mL
